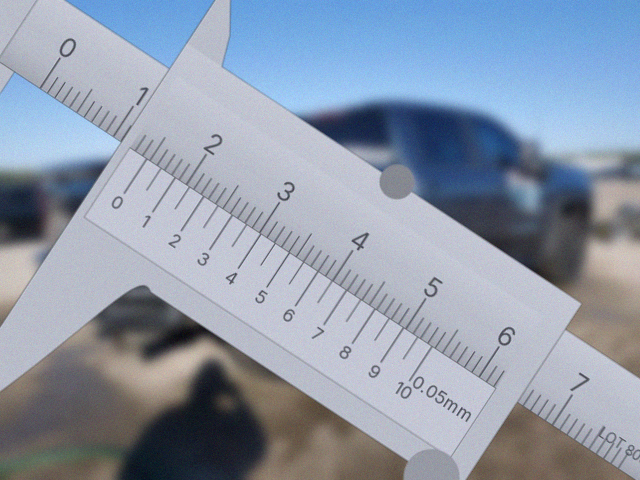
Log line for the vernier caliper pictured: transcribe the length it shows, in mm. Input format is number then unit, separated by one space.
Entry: 14.6 mm
